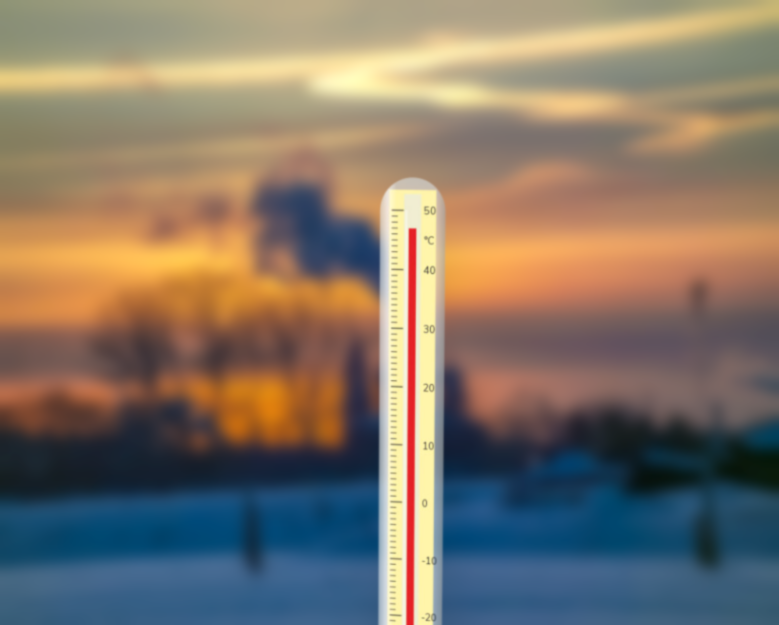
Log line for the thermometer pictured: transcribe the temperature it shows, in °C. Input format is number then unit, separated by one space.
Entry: 47 °C
